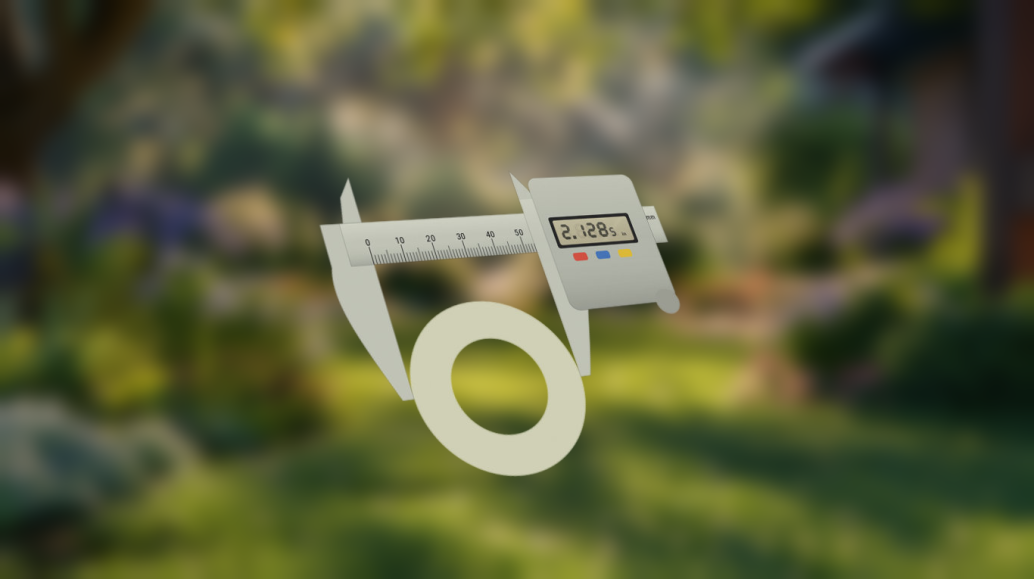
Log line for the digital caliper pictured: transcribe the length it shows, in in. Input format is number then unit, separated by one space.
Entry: 2.1285 in
